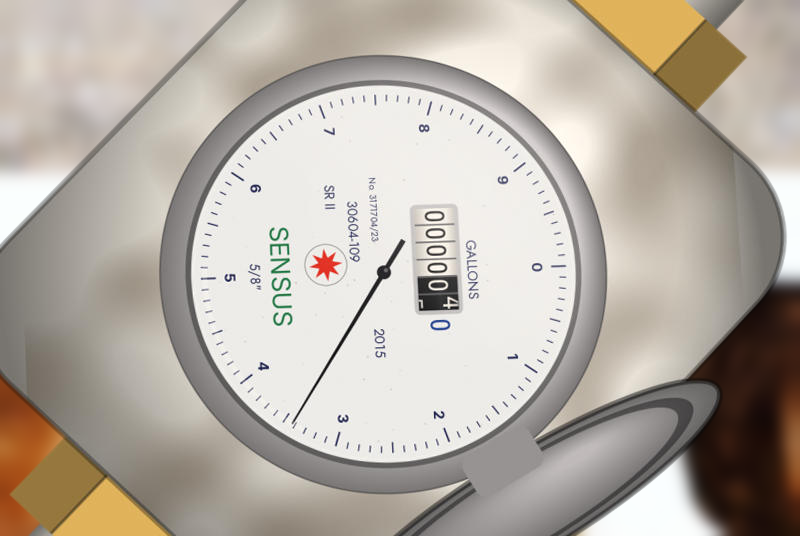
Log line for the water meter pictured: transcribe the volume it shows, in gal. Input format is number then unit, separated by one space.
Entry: 43.4 gal
